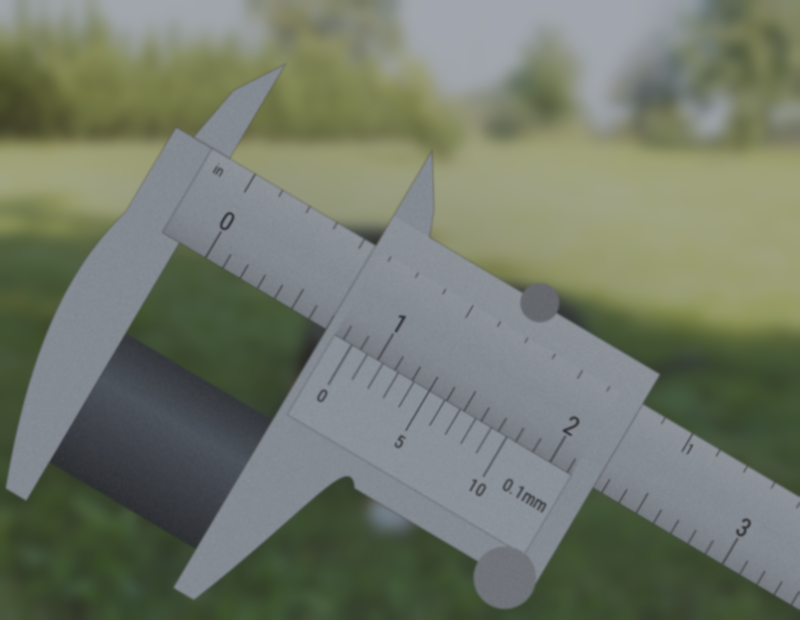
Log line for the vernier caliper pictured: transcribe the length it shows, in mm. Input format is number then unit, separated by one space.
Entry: 8.5 mm
